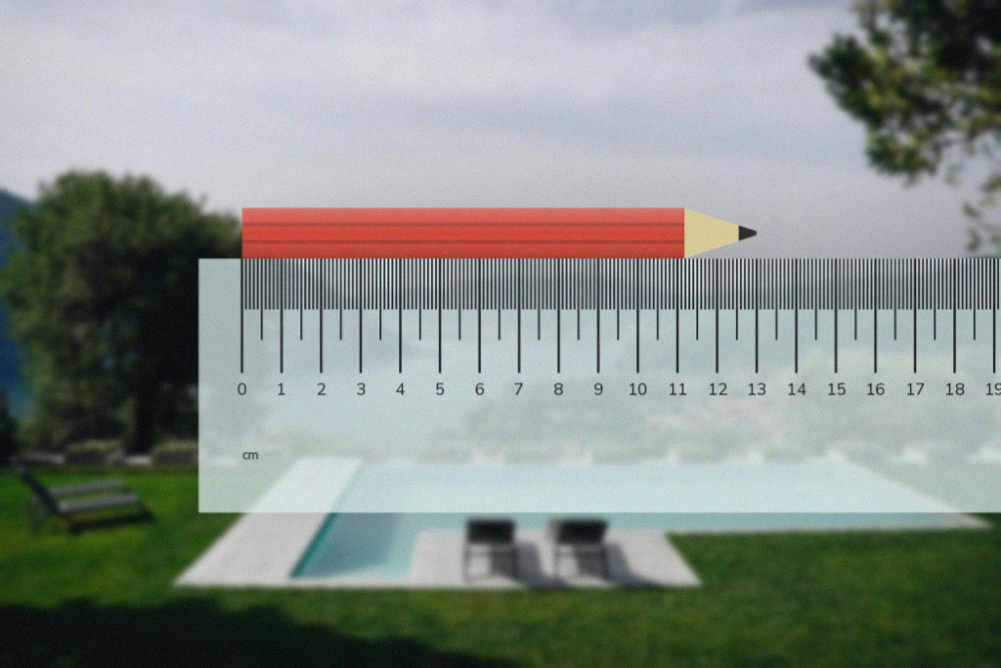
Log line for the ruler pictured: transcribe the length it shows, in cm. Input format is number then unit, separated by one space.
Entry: 13 cm
